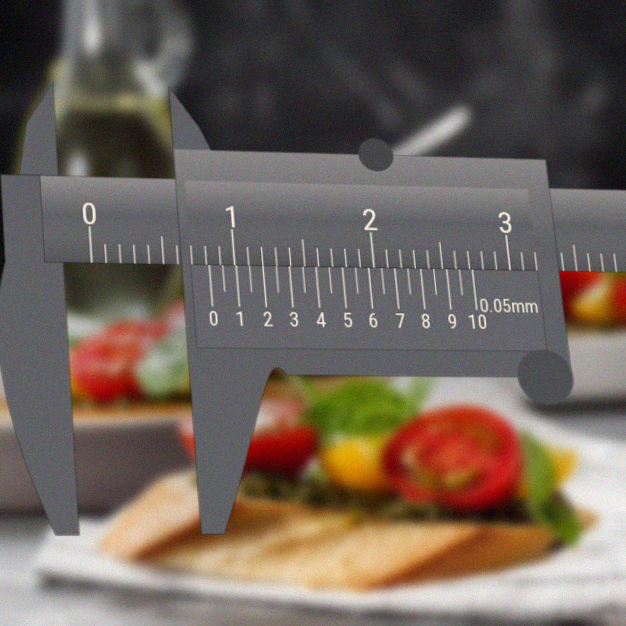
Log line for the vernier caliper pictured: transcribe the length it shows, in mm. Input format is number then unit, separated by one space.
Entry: 8.2 mm
